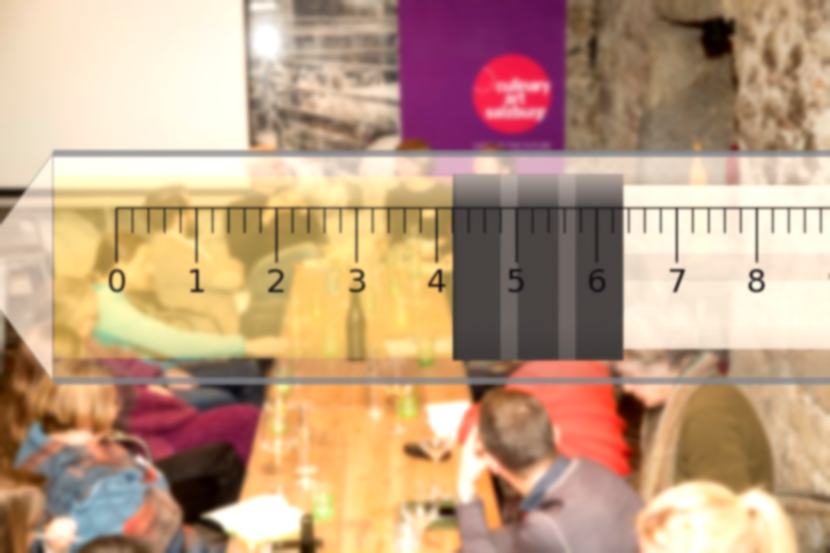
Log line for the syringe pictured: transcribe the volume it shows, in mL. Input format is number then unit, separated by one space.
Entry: 4.2 mL
